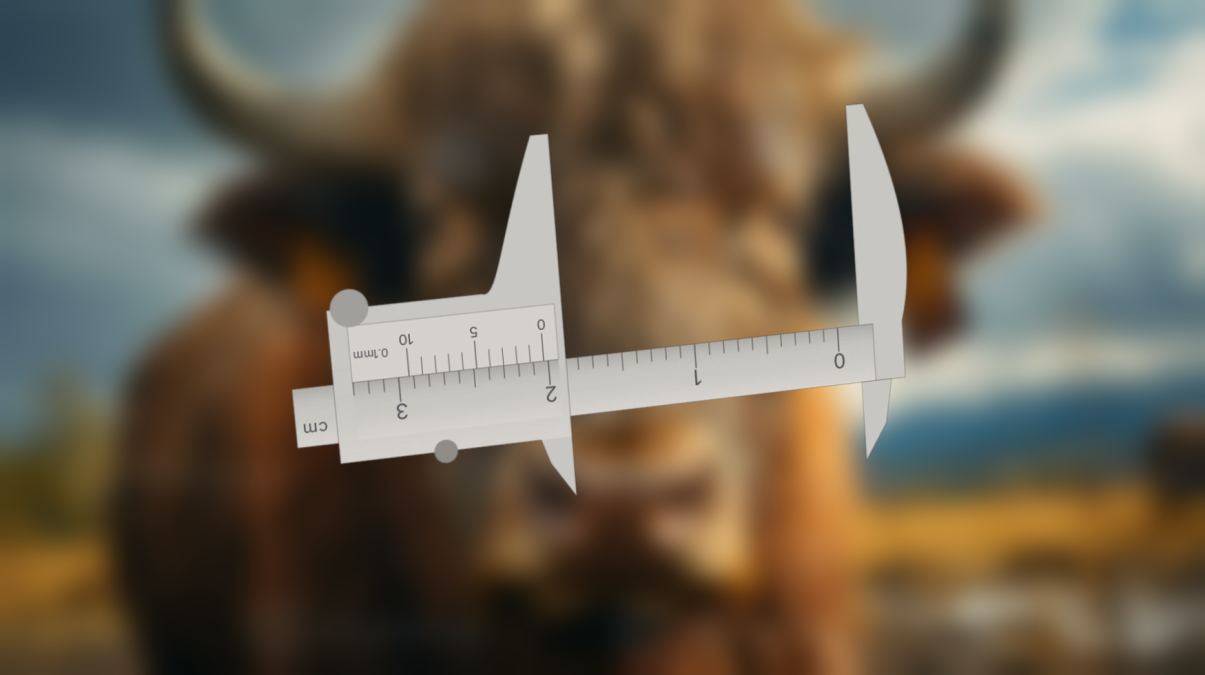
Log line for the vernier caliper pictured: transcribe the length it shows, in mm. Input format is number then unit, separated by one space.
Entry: 20.3 mm
